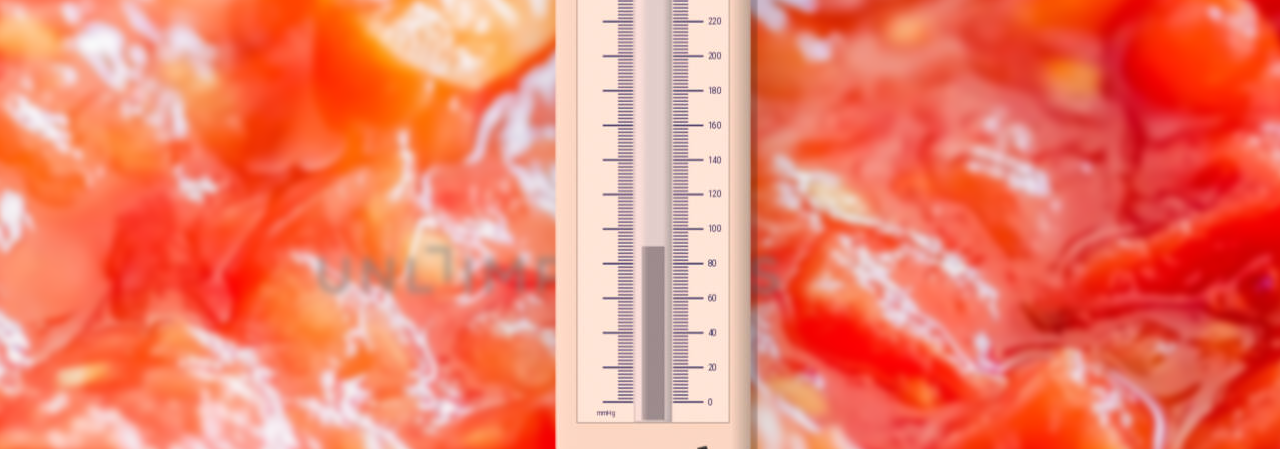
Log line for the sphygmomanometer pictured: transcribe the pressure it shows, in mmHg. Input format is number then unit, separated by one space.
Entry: 90 mmHg
